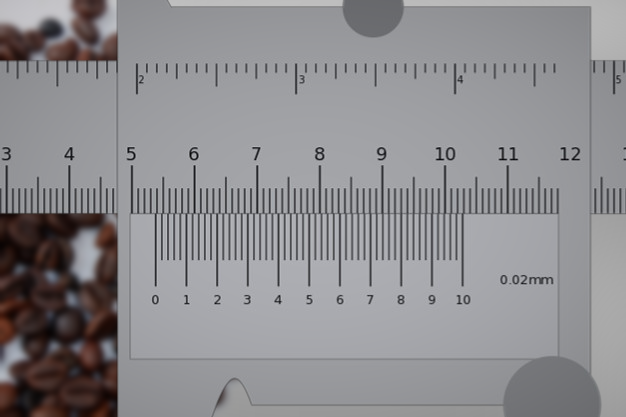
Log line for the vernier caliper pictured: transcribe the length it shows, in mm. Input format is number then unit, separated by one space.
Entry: 53.8 mm
